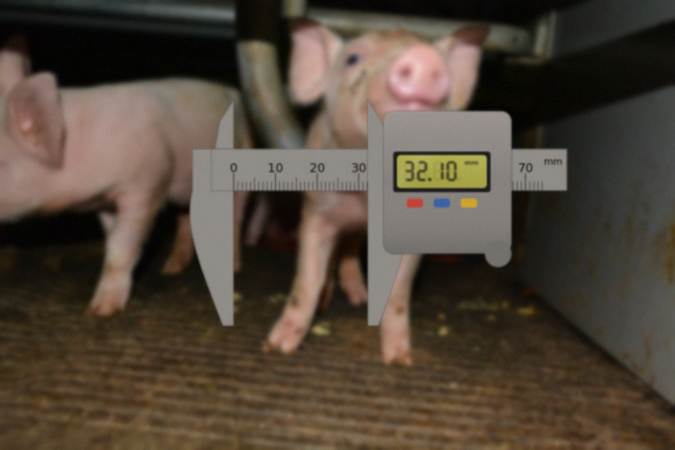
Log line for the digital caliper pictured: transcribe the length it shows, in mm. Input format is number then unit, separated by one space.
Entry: 32.10 mm
